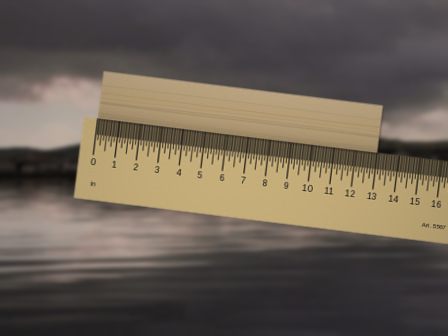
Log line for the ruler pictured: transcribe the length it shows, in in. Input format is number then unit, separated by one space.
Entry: 13 in
